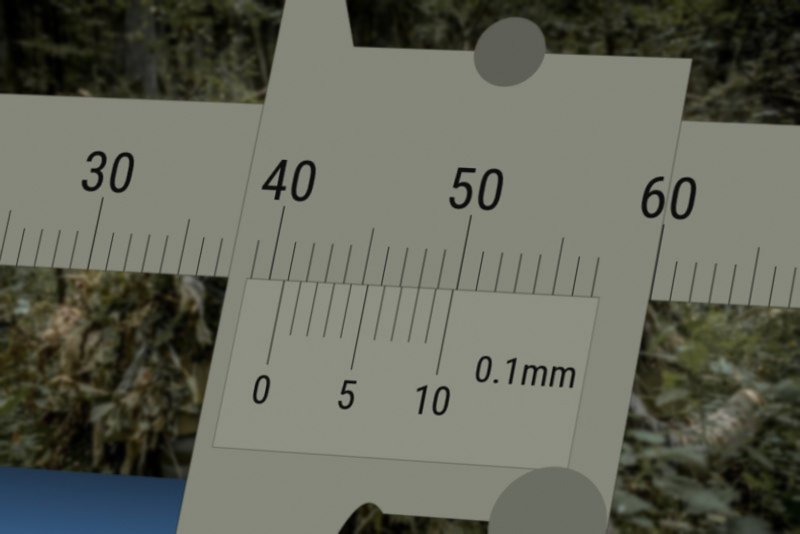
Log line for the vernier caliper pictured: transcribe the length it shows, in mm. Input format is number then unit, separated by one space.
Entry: 40.8 mm
